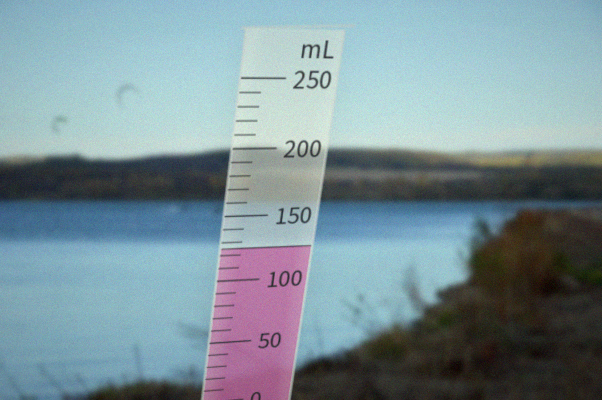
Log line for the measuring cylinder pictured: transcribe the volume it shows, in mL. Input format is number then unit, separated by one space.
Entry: 125 mL
